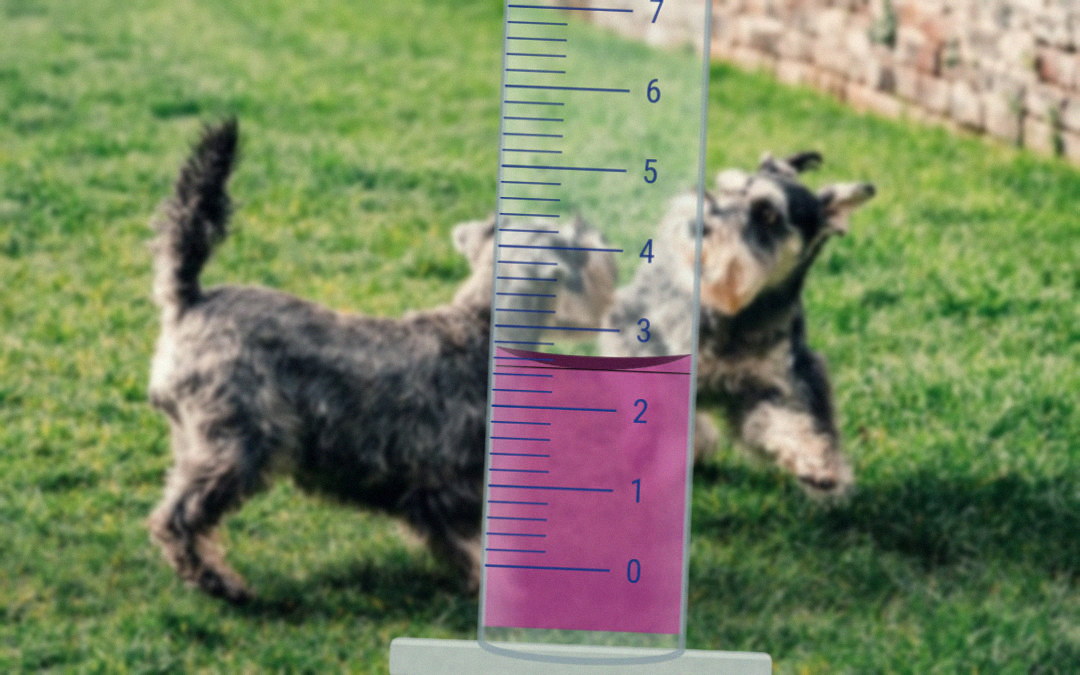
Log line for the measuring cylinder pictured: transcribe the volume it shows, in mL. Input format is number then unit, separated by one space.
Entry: 2.5 mL
